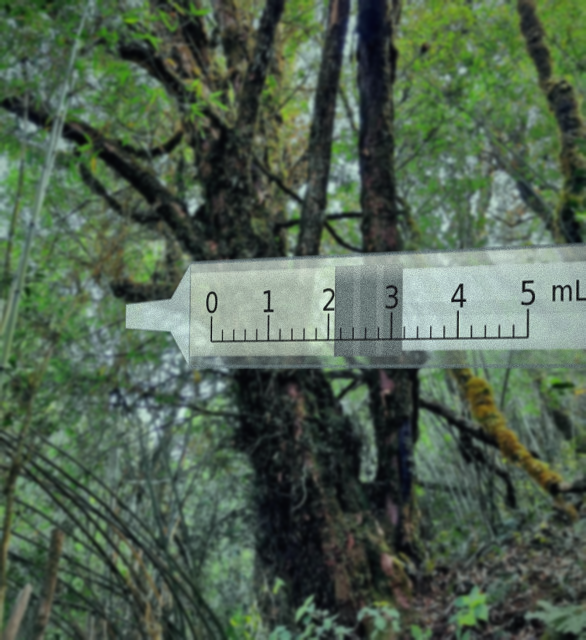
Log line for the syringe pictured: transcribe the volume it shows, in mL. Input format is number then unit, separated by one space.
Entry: 2.1 mL
